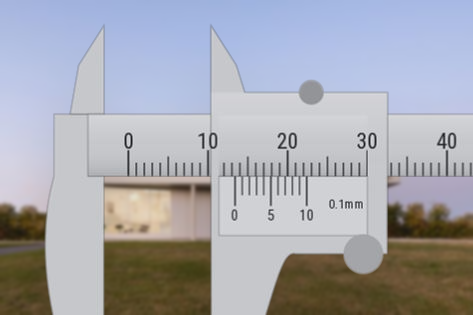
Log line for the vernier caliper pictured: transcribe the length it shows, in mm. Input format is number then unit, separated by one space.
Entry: 13.4 mm
